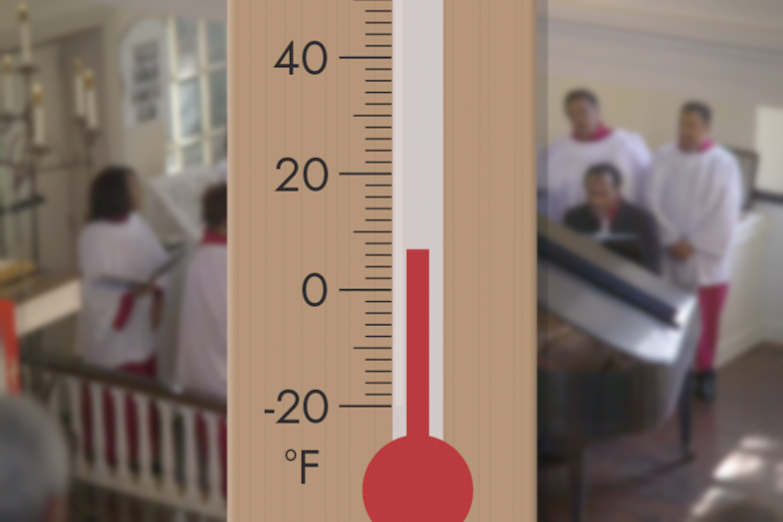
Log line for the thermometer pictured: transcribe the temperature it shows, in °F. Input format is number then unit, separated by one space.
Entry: 7 °F
